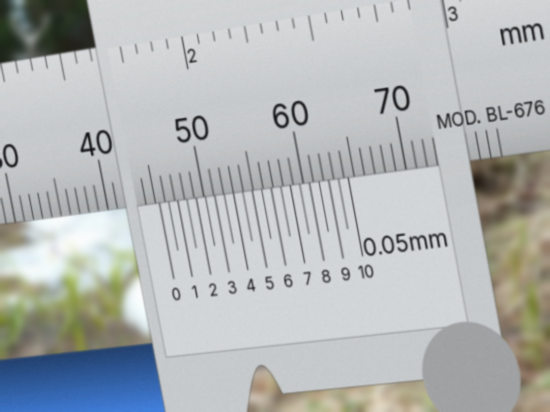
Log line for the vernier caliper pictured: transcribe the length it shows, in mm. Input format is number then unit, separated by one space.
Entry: 45.4 mm
